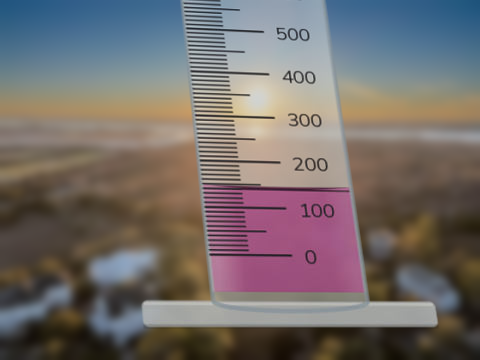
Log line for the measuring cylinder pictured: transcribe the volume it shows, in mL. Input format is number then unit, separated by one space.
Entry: 140 mL
